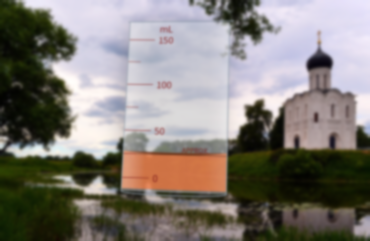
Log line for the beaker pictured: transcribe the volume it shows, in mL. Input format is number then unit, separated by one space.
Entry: 25 mL
